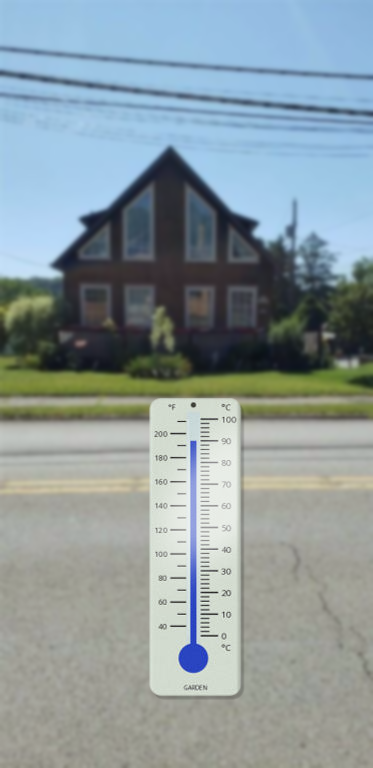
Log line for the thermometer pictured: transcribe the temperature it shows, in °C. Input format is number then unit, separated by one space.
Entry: 90 °C
